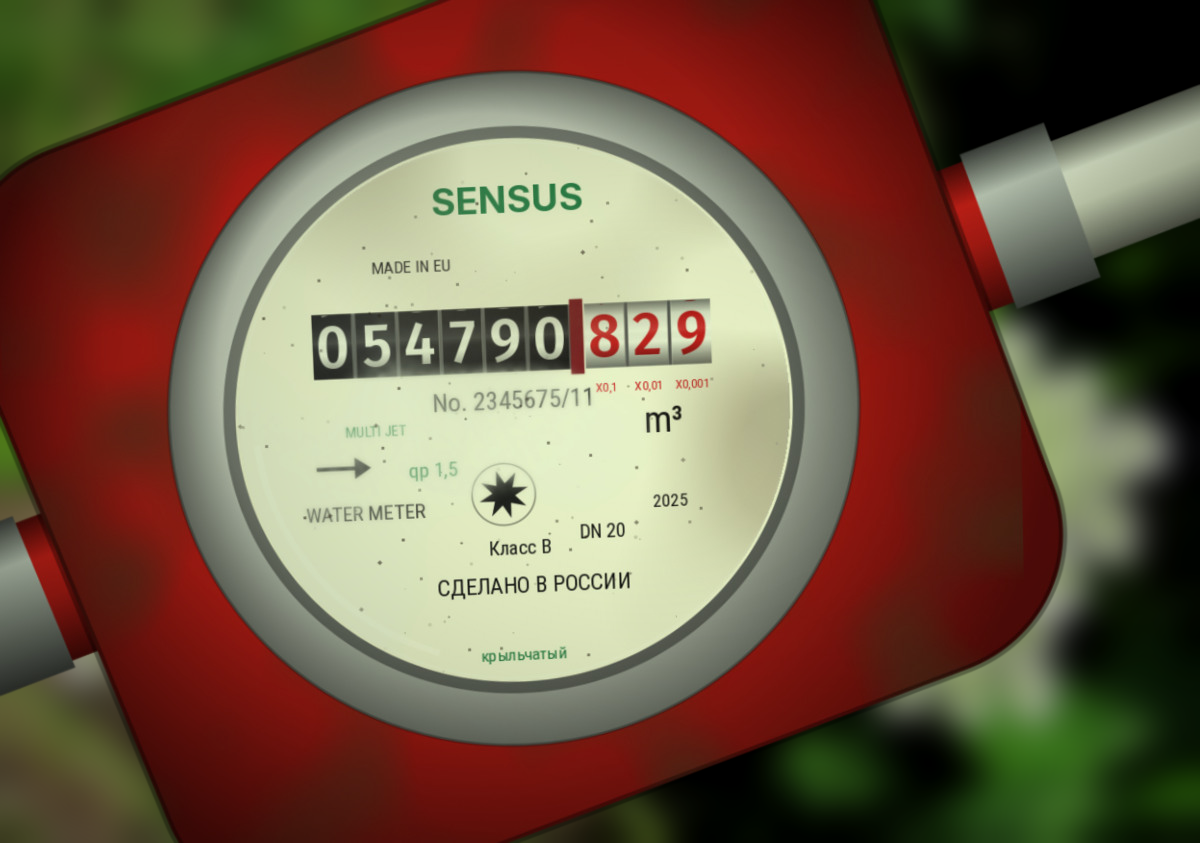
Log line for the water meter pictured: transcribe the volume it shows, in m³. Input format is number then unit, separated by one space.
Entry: 54790.829 m³
